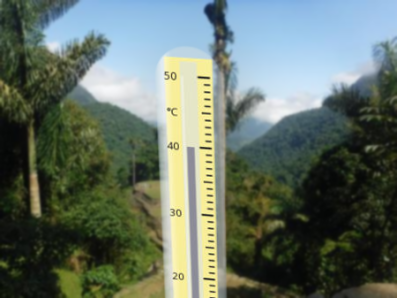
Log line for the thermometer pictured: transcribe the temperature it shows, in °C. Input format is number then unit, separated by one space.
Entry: 40 °C
